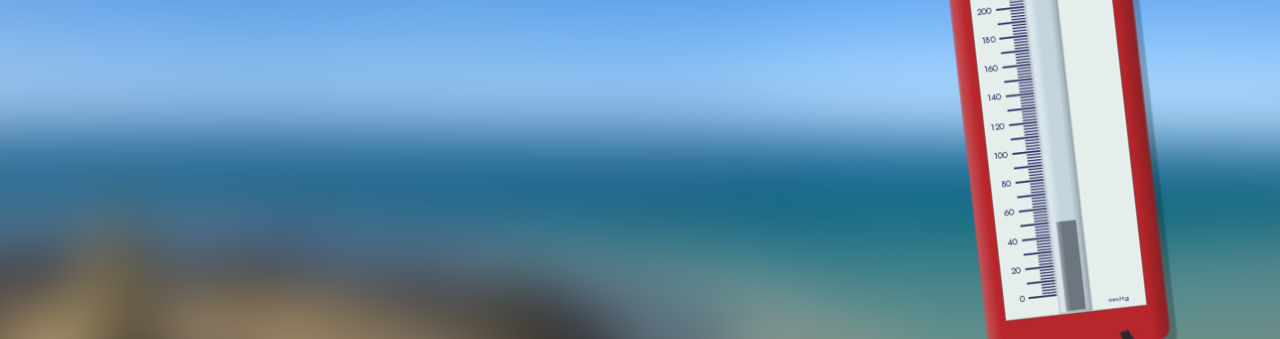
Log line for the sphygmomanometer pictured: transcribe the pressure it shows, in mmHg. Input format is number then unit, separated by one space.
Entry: 50 mmHg
